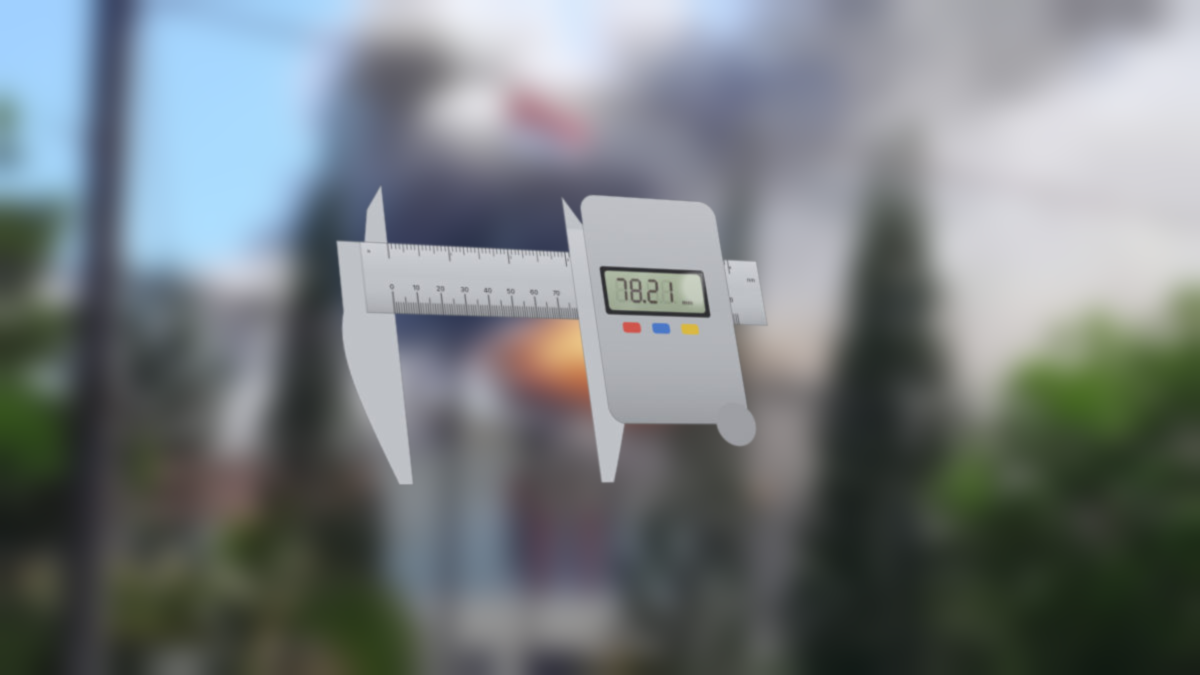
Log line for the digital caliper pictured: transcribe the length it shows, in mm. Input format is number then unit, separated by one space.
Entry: 78.21 mm
